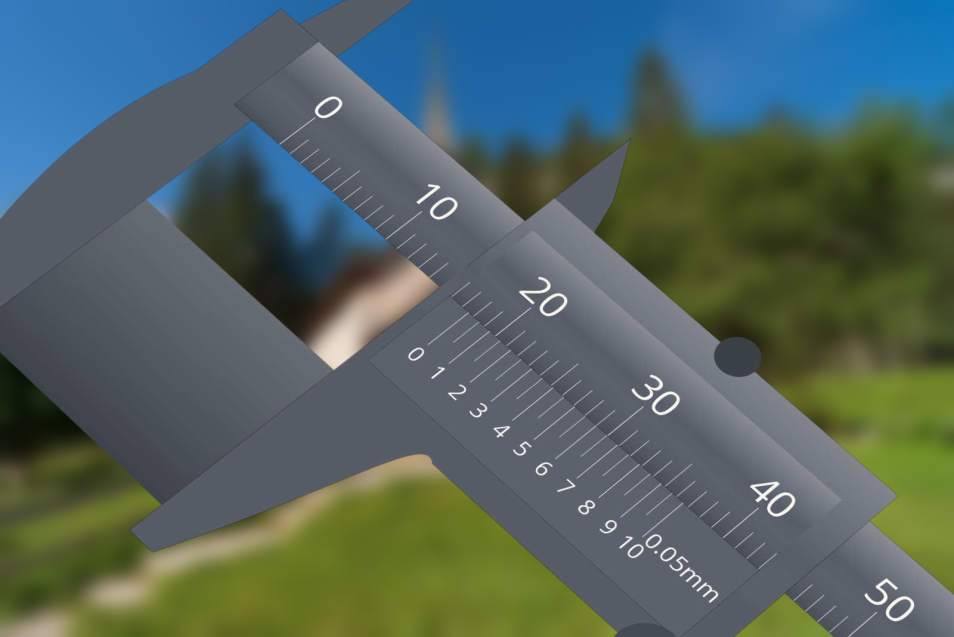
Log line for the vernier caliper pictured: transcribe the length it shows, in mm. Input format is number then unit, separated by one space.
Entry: 17.6 mm
